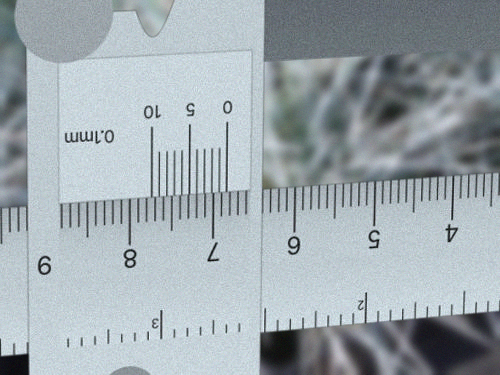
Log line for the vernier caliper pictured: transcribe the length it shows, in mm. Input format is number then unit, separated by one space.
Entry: 68.4 mm
